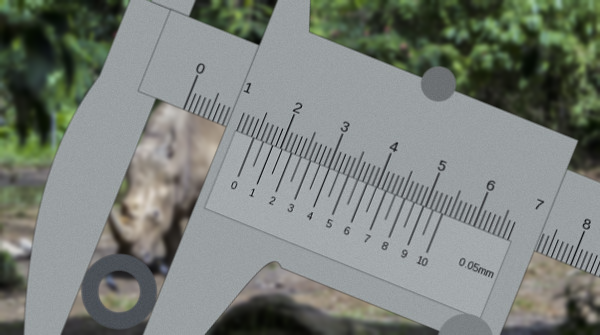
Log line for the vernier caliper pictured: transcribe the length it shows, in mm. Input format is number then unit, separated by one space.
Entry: 14.5 mm
